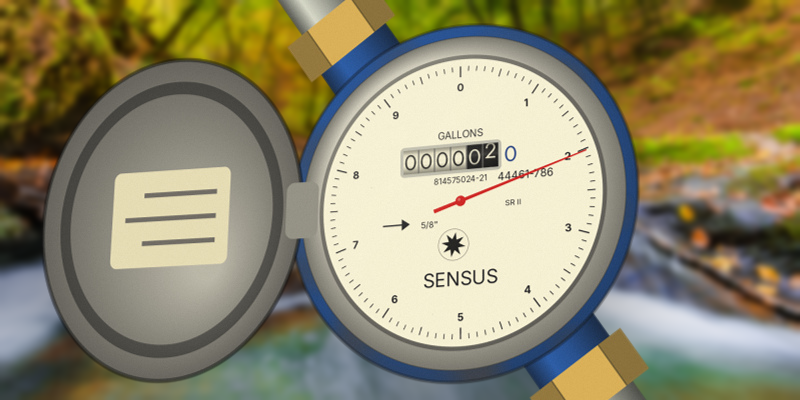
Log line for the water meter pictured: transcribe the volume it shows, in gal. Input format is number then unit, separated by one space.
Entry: 22.0 gal
